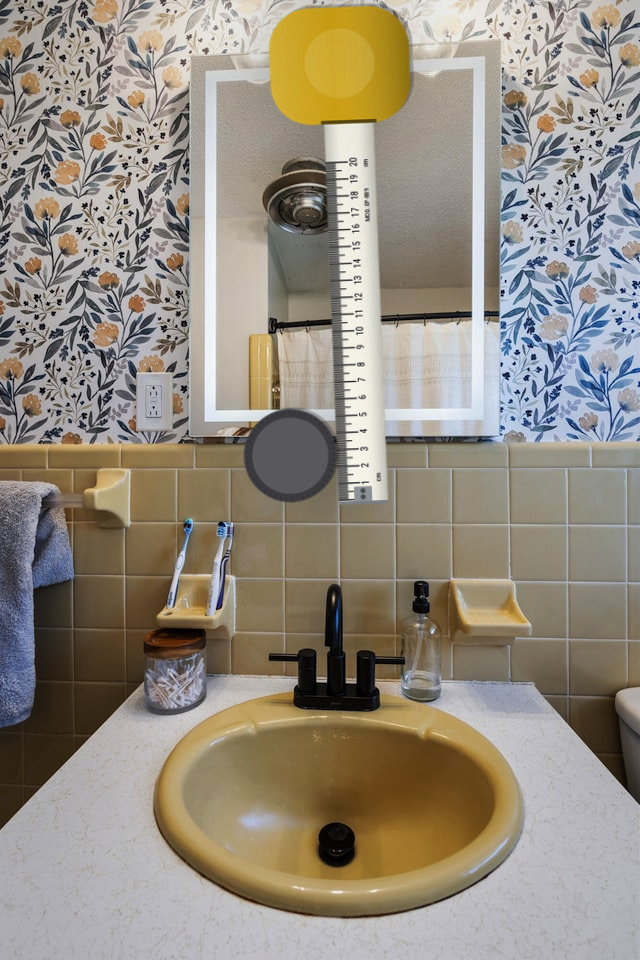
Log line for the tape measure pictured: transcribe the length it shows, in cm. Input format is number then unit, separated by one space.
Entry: 5.5 cm
